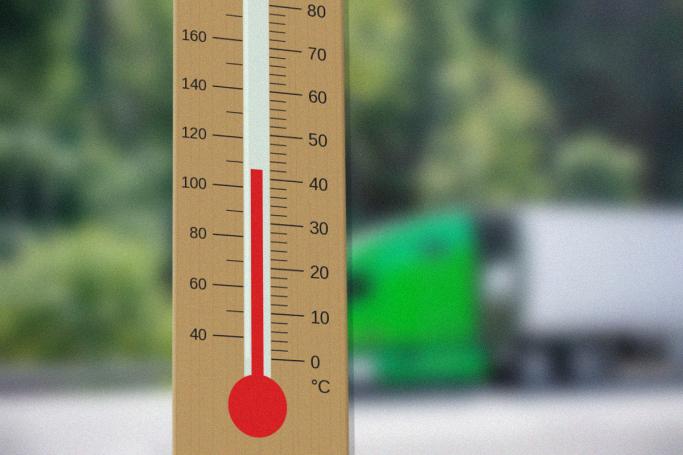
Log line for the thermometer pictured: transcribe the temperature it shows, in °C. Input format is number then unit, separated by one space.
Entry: 42 °C
